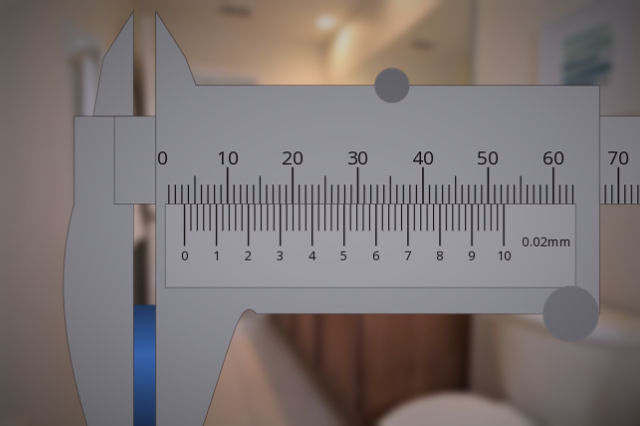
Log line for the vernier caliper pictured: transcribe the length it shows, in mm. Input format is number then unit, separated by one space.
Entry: 3.4 mm
